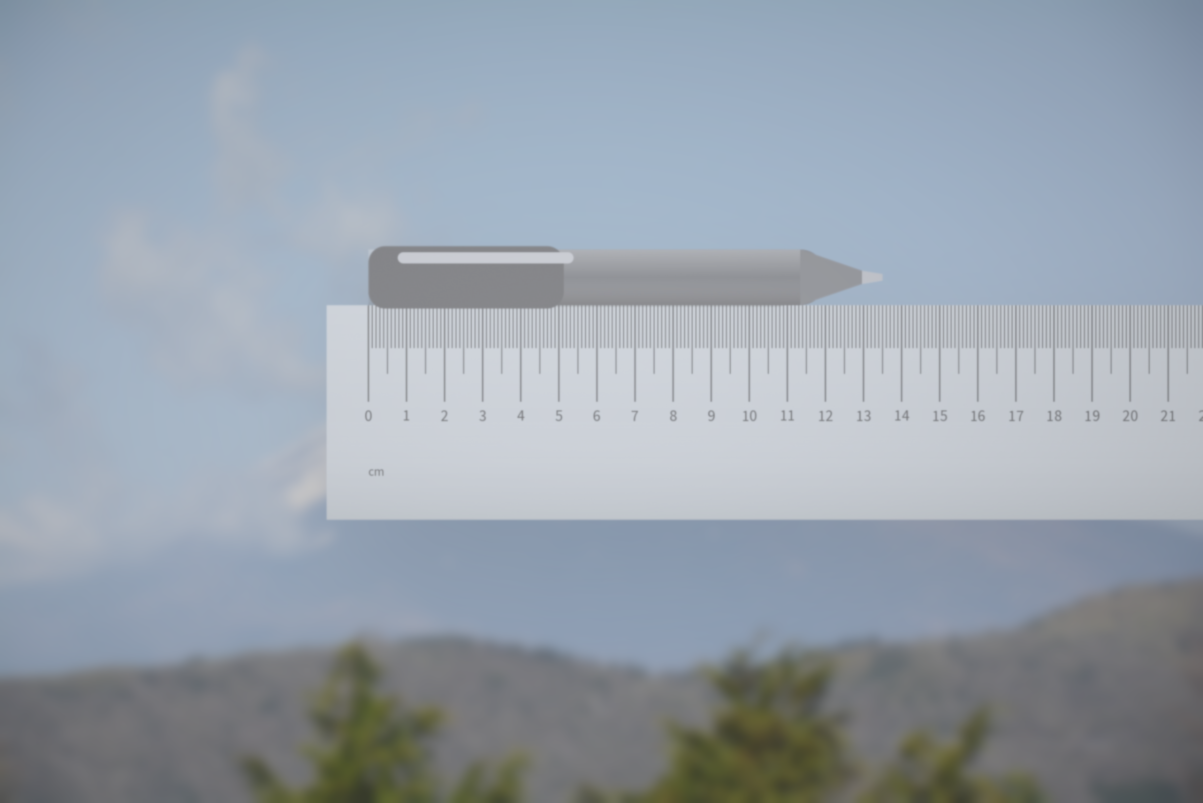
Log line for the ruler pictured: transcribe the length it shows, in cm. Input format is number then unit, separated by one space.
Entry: 13.5 cm
